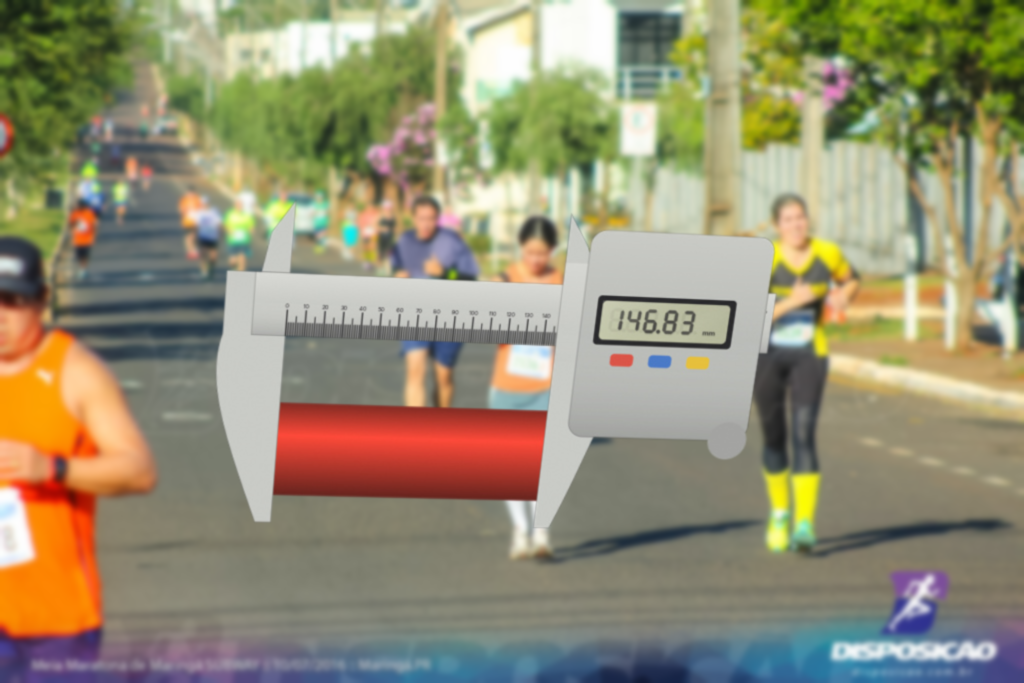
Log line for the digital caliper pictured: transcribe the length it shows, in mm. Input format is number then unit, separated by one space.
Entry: 146.83 mm
